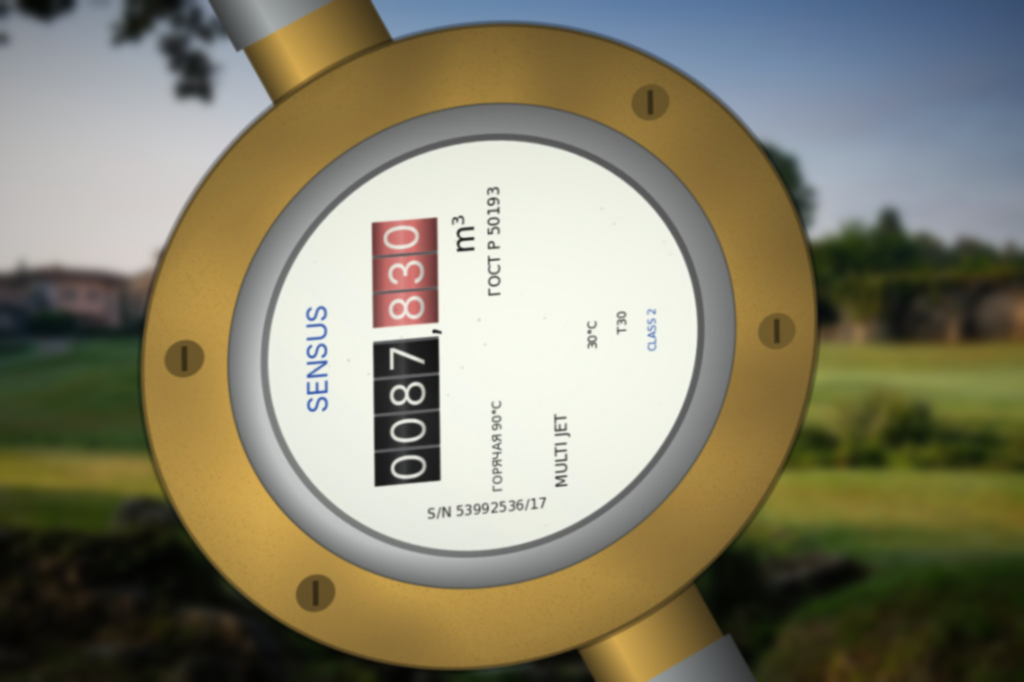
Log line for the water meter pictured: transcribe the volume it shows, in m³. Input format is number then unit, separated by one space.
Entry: 87.830 m³
